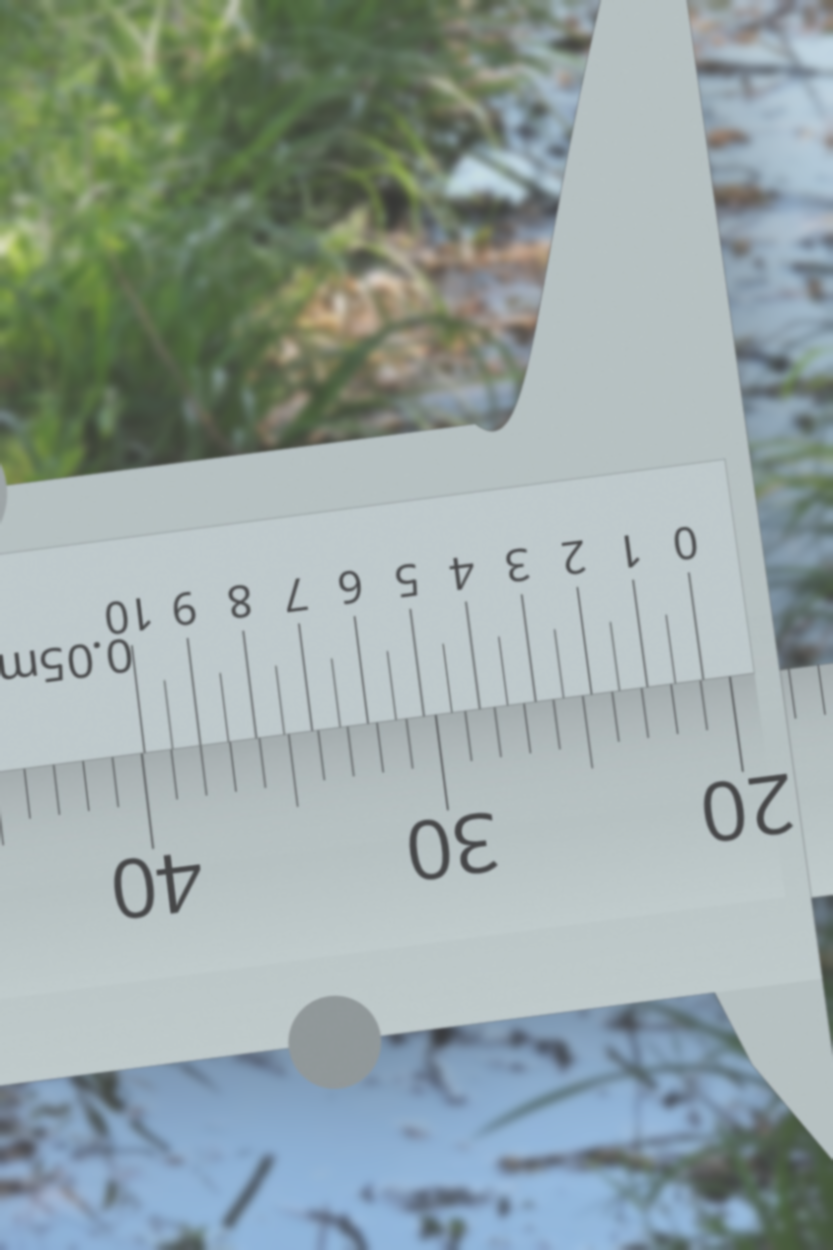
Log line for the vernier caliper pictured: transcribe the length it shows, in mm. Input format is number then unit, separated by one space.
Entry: 20.9 mm
